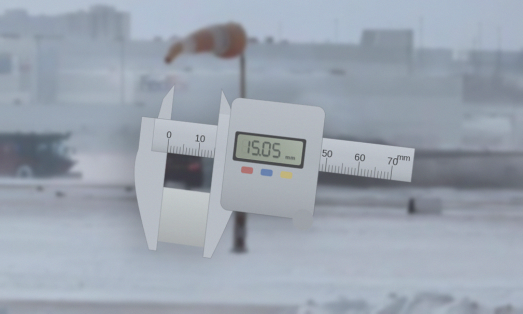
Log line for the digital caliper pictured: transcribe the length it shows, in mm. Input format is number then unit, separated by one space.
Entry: 15.05 mm
